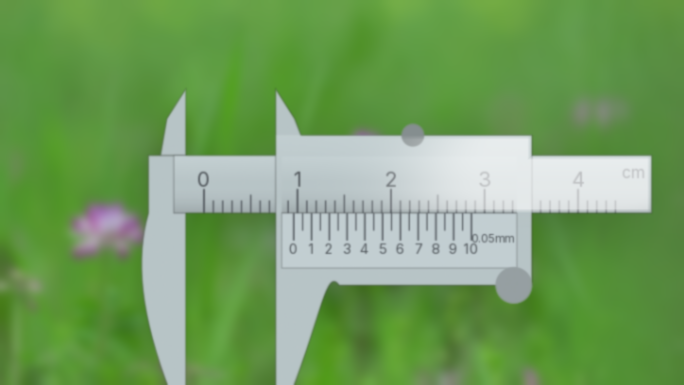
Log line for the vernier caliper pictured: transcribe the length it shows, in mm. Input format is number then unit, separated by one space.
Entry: 9.6 mm
